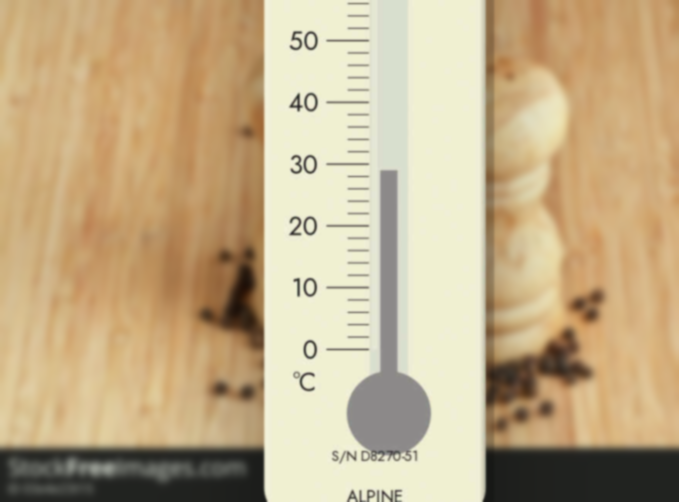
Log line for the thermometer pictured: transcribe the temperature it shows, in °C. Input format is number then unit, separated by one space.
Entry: 29 °C
